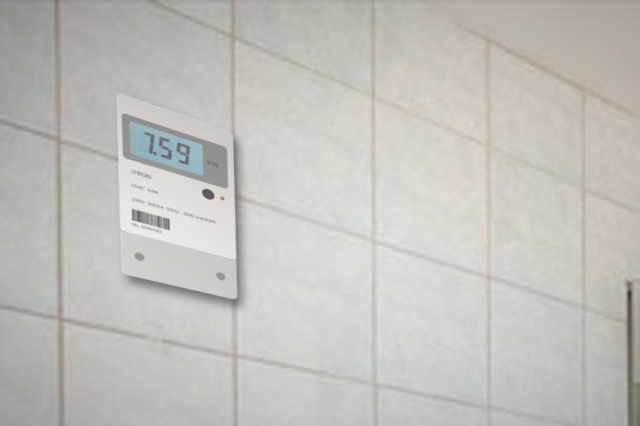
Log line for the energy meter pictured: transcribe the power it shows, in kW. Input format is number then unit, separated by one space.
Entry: 7.59 kW
